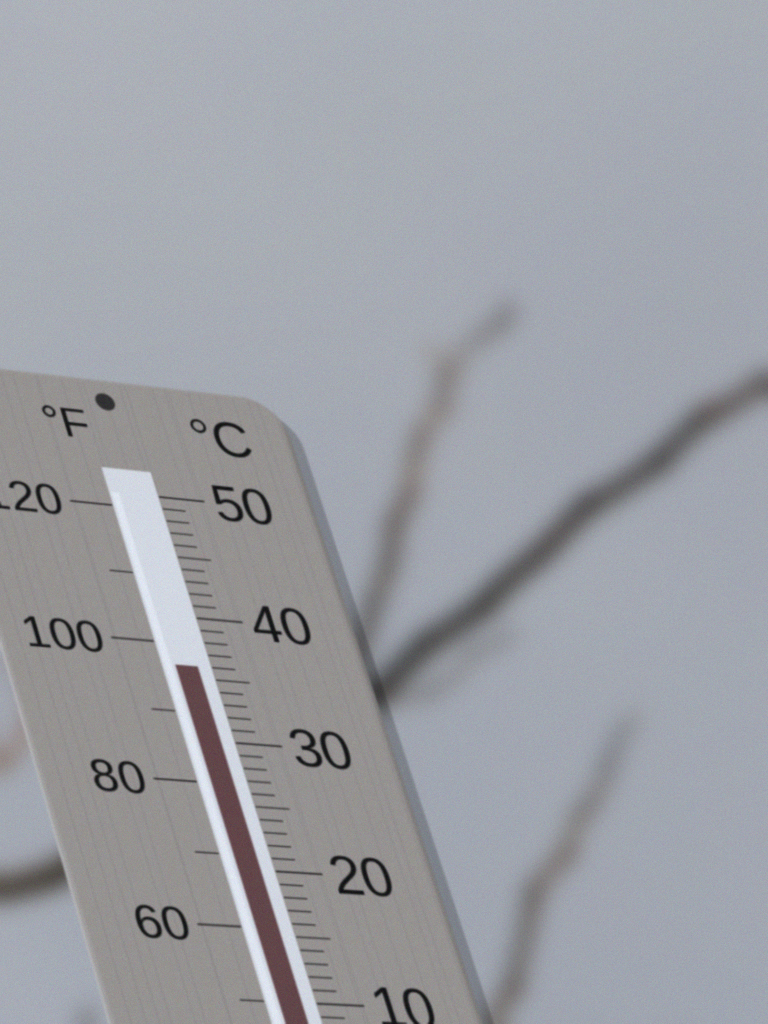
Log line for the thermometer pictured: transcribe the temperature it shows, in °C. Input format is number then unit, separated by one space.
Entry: 36 °C
